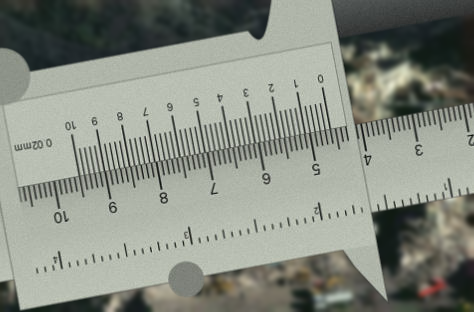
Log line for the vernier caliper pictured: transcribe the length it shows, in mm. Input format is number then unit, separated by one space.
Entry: 46.0 mm
